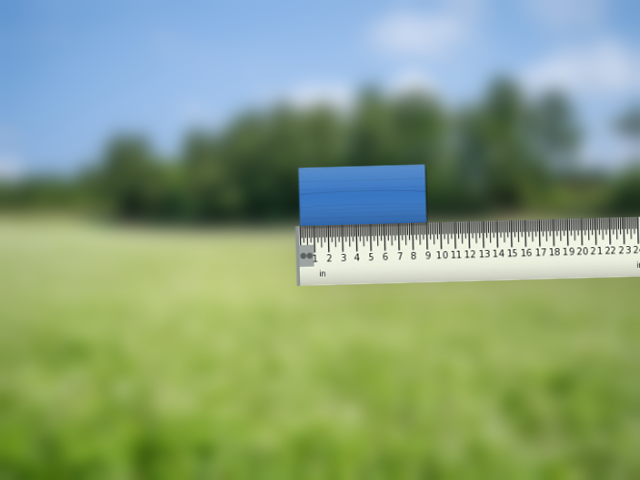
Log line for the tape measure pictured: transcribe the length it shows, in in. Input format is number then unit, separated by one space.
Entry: 9 in
